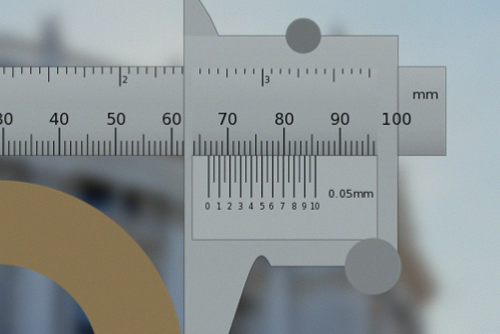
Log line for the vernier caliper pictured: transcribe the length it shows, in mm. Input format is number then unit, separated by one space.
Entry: 66.6 mm
